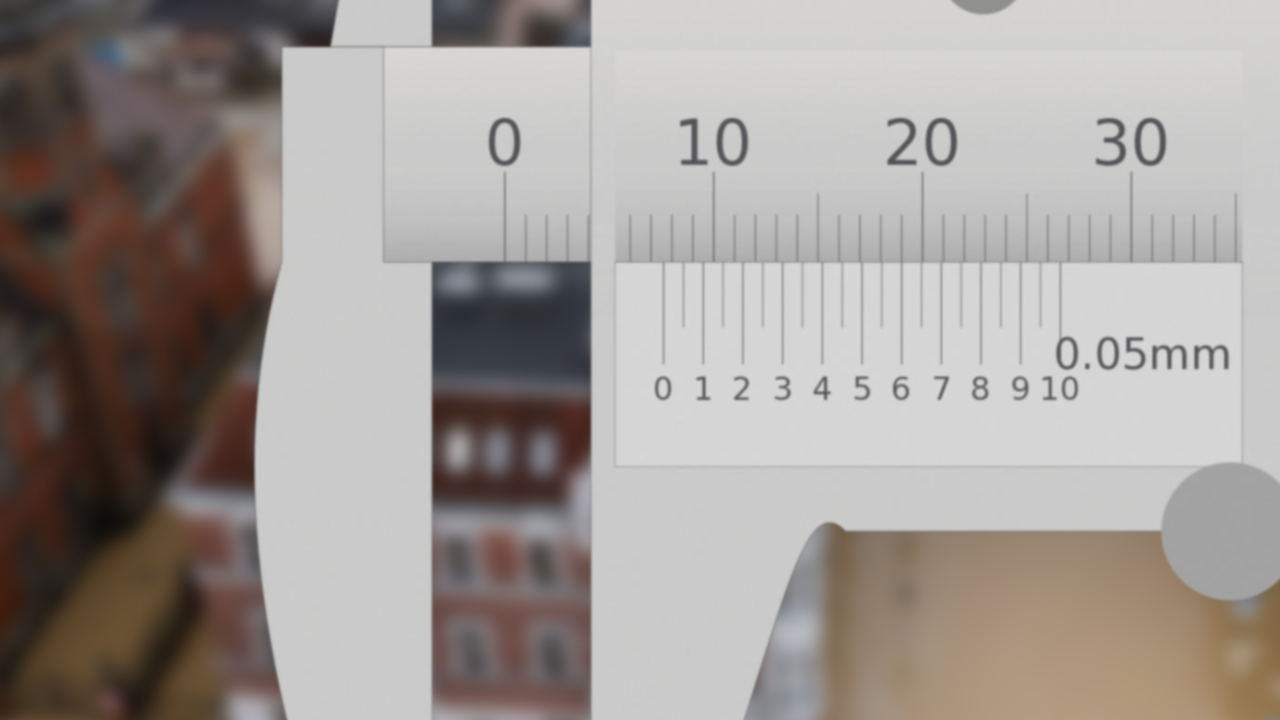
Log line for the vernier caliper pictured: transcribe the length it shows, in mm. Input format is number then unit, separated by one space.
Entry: 7.6 mm
